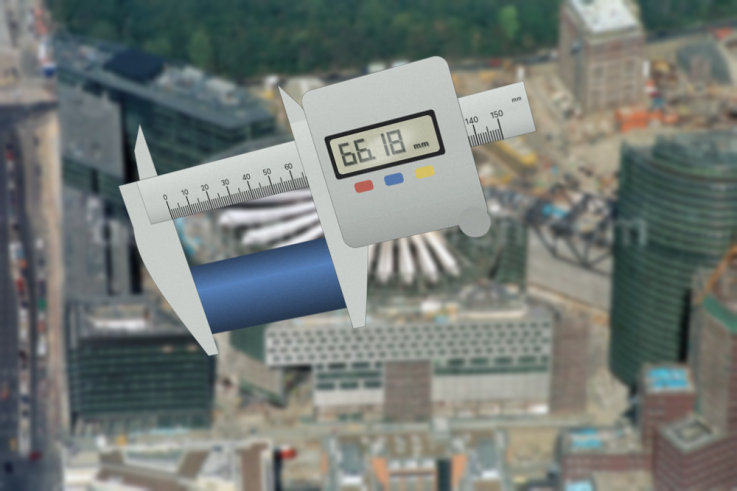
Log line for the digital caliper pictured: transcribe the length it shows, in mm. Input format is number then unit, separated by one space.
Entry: 66.18 mm
